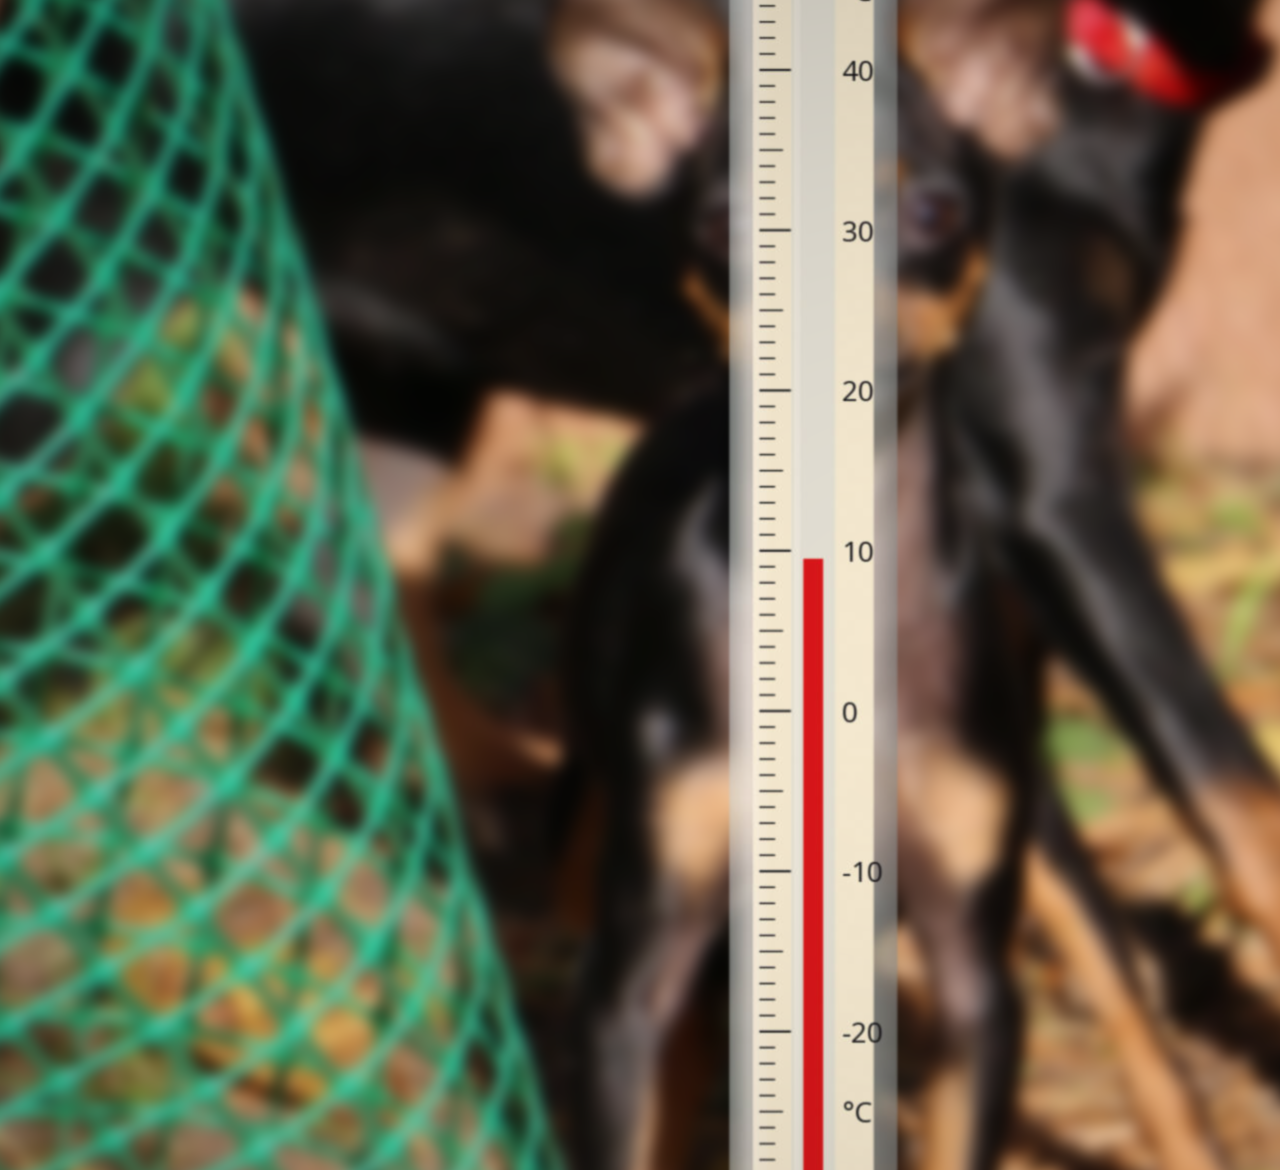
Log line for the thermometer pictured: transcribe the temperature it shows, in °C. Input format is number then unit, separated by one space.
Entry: 9.5 °C
